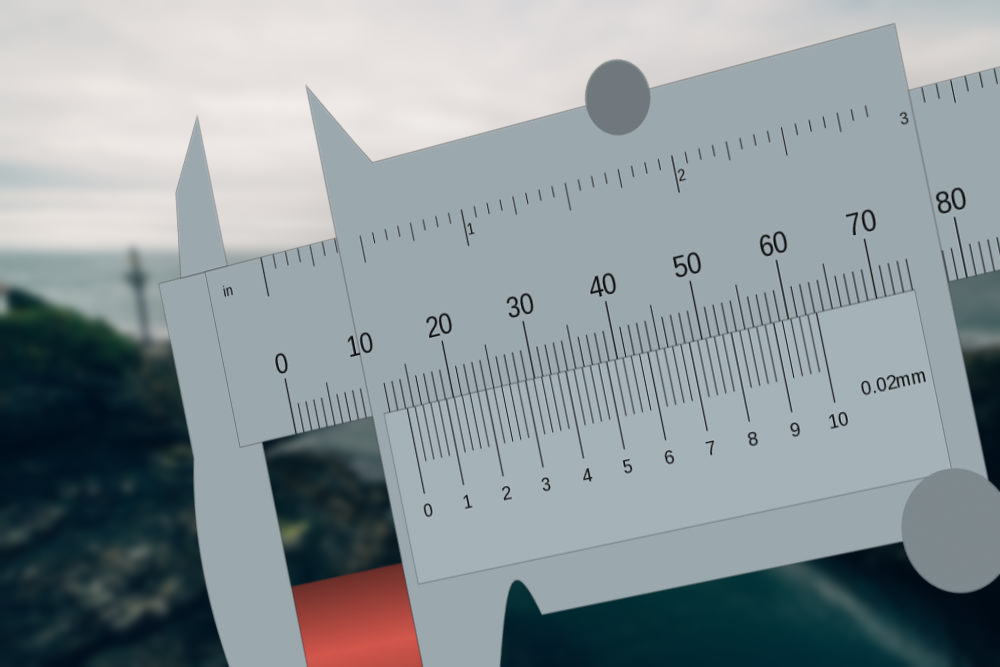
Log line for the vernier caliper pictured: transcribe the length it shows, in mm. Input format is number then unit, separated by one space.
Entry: 14.2 mm
